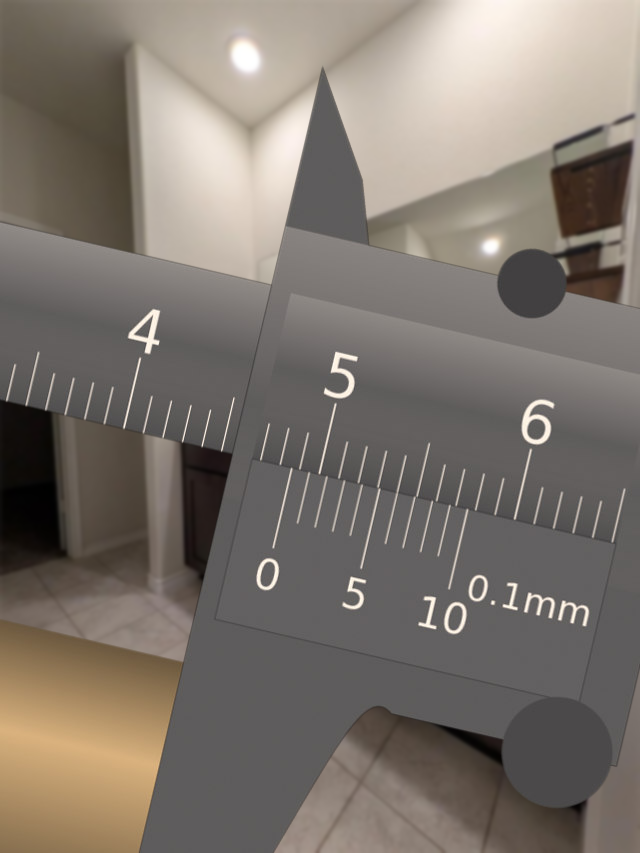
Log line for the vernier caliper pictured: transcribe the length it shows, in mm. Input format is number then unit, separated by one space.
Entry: 48.6 mm
